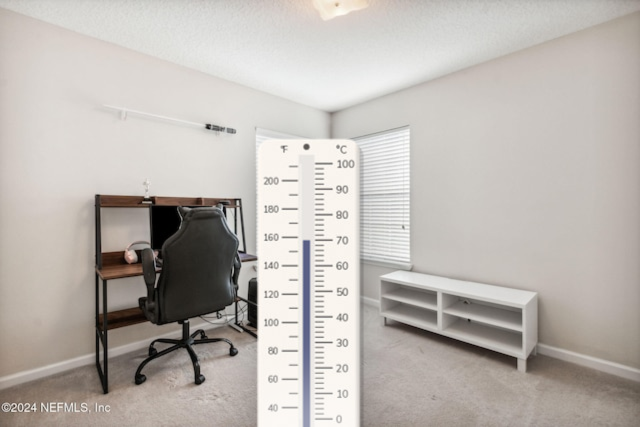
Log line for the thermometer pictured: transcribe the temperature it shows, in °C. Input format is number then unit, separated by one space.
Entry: 70 °C
